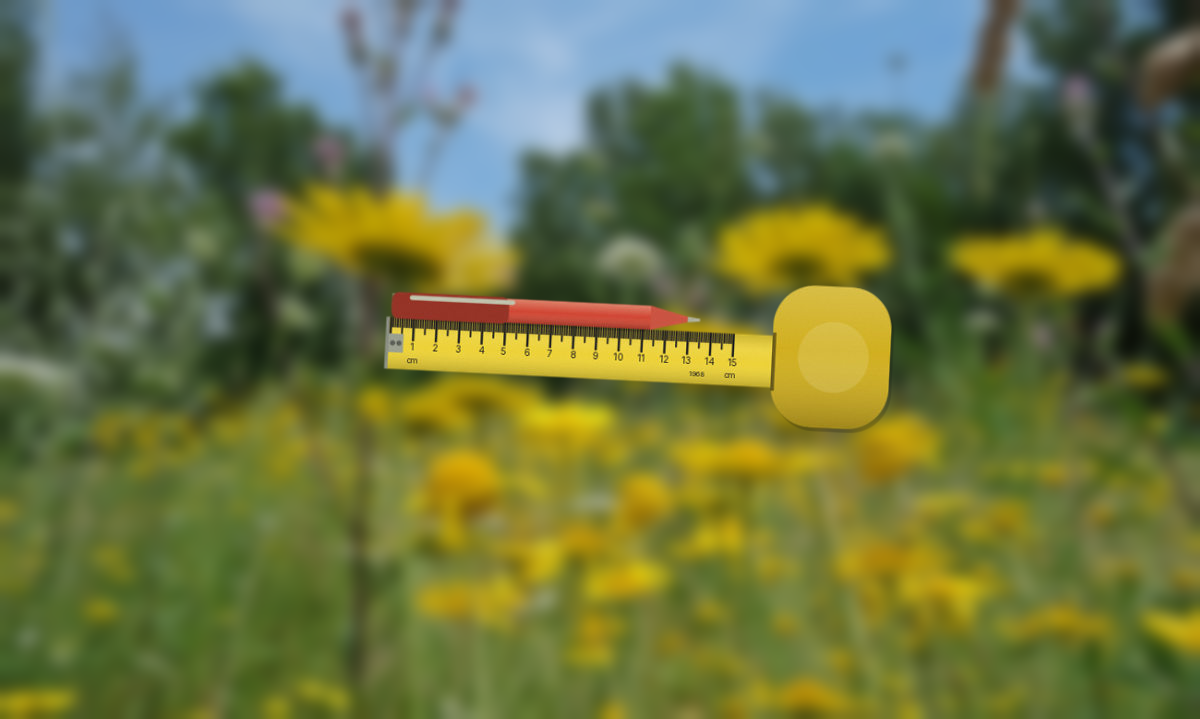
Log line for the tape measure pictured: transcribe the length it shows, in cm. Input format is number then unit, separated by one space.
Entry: 13.5 cm
